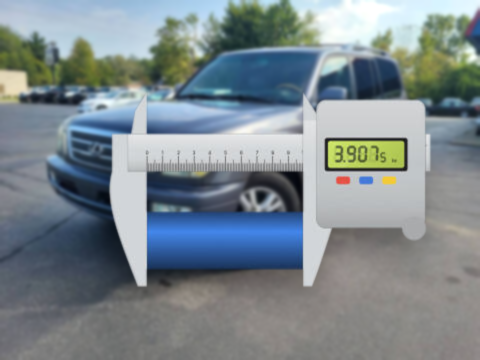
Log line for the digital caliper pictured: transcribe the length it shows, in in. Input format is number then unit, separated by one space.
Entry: 3.9075 in
